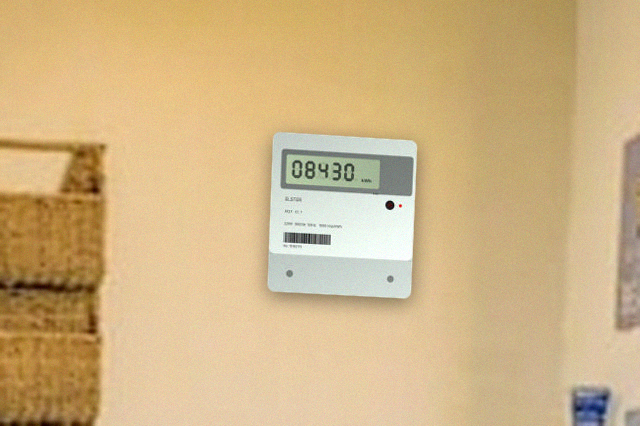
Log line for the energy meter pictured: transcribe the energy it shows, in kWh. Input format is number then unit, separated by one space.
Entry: 8430 kWh
